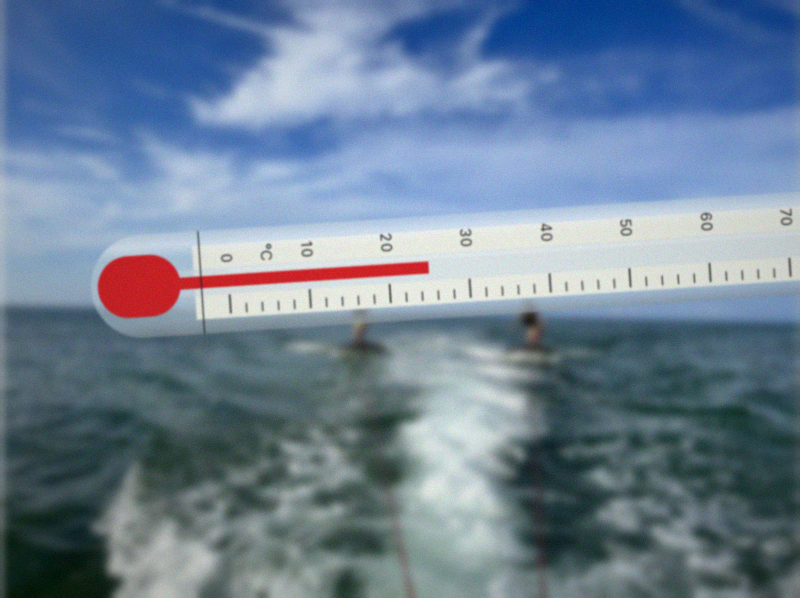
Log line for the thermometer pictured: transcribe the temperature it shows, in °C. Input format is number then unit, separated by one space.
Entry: 25 °C
